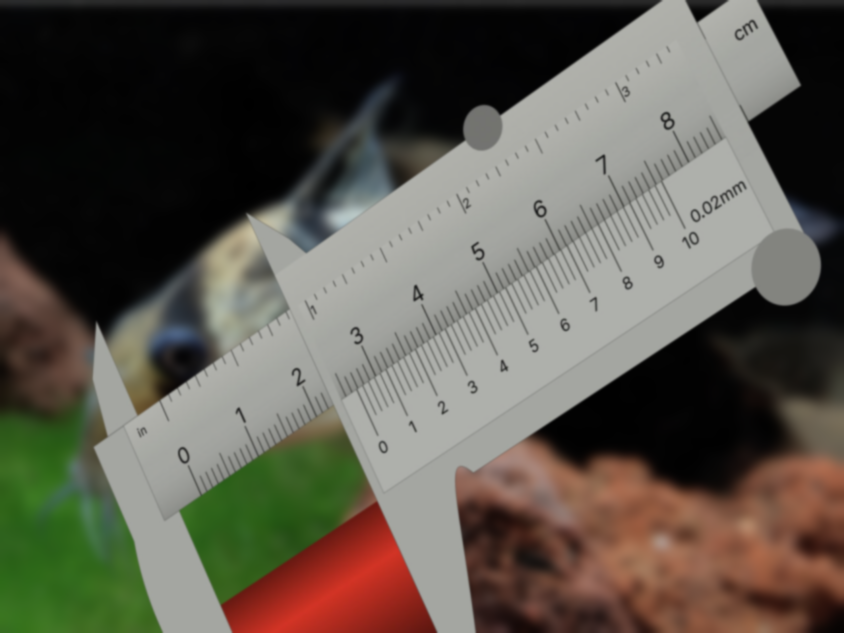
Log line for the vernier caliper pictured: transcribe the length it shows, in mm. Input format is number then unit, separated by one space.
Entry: 26.8 mm
